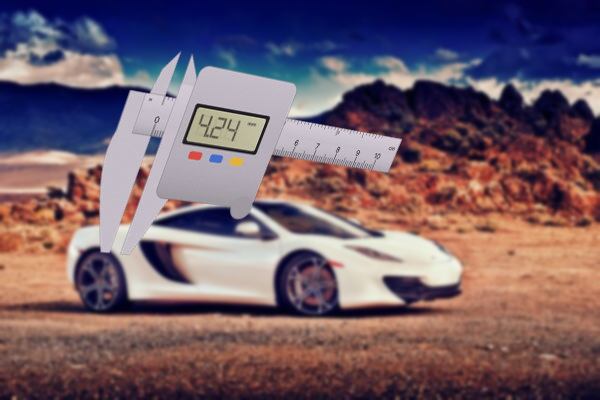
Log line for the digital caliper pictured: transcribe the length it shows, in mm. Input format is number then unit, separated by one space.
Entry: 4.24 mm
